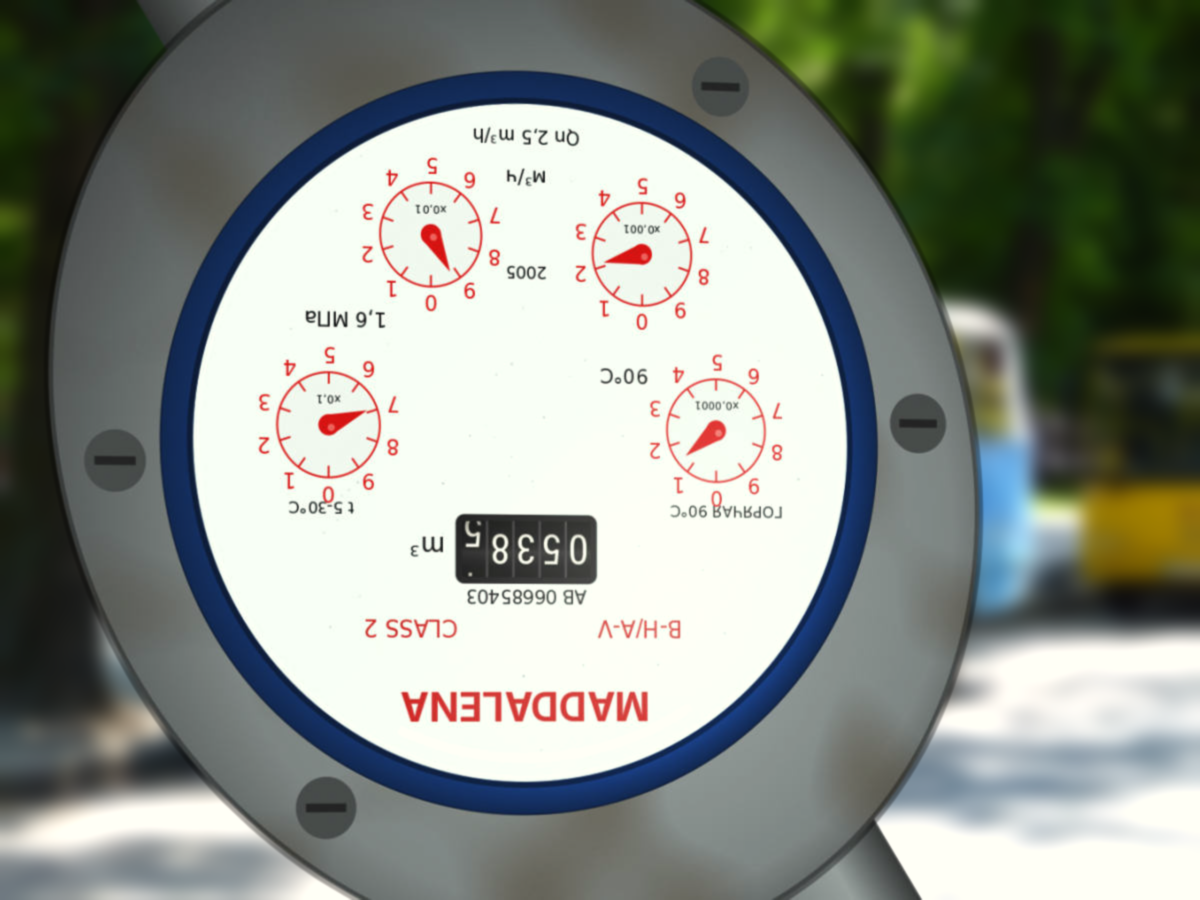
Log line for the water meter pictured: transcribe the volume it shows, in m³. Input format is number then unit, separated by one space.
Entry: 5384.6921 m³
